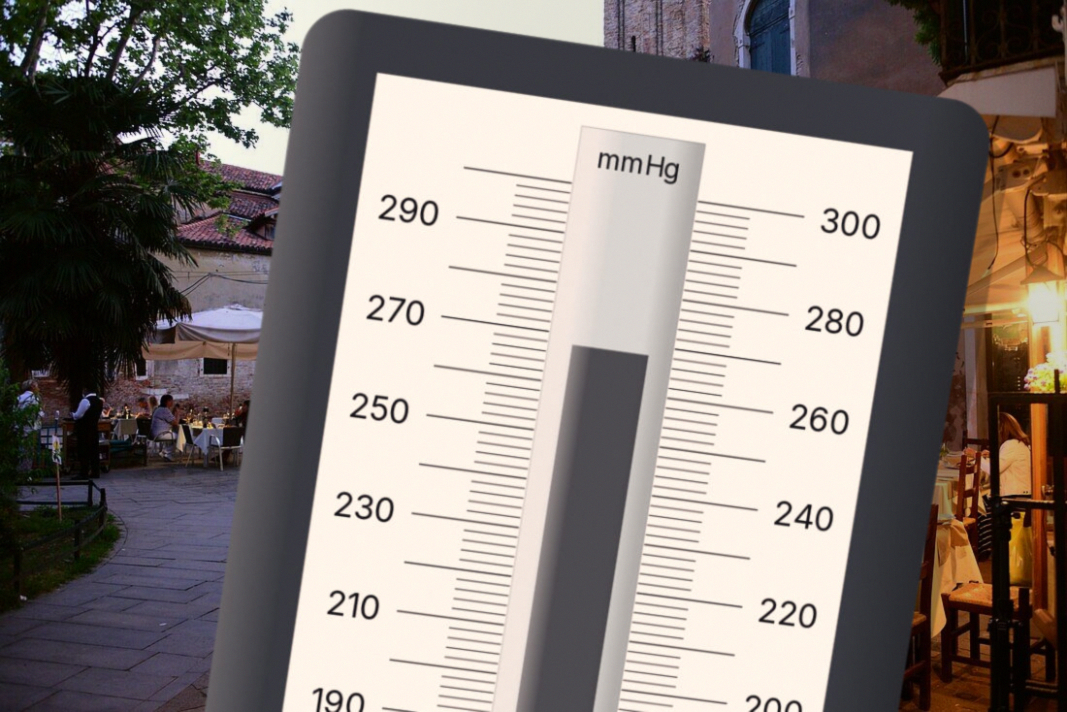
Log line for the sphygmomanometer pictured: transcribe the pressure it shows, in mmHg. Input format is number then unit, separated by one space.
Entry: 268 mmHg
